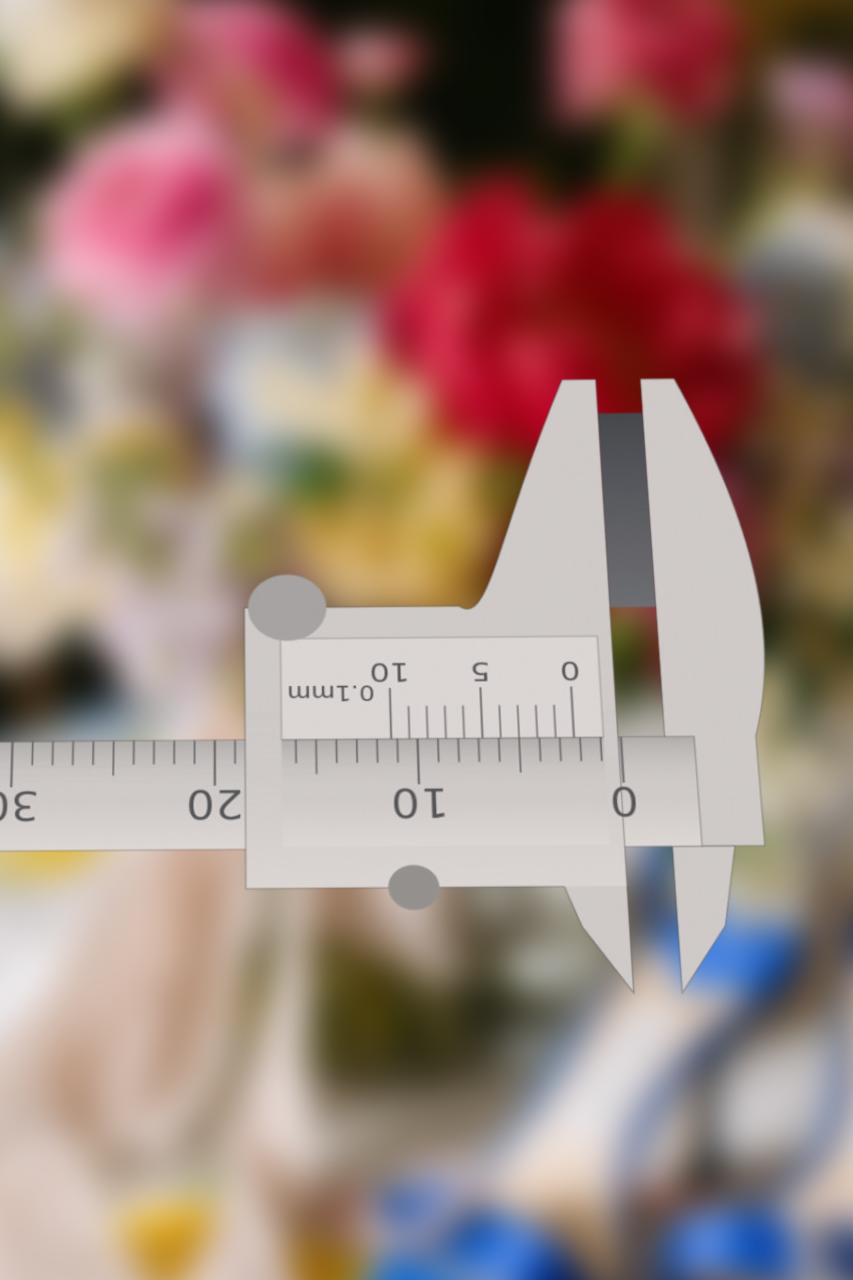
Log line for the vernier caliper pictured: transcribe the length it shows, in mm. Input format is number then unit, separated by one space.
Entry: 2.3 mm
